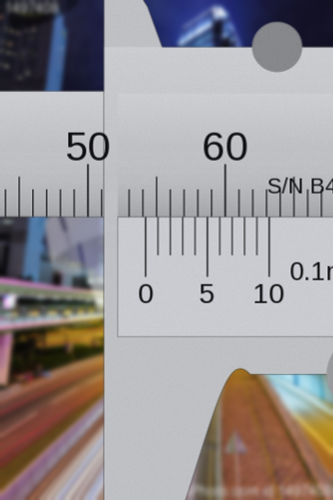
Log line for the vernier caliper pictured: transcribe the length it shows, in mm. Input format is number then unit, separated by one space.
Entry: 54.2 mm
